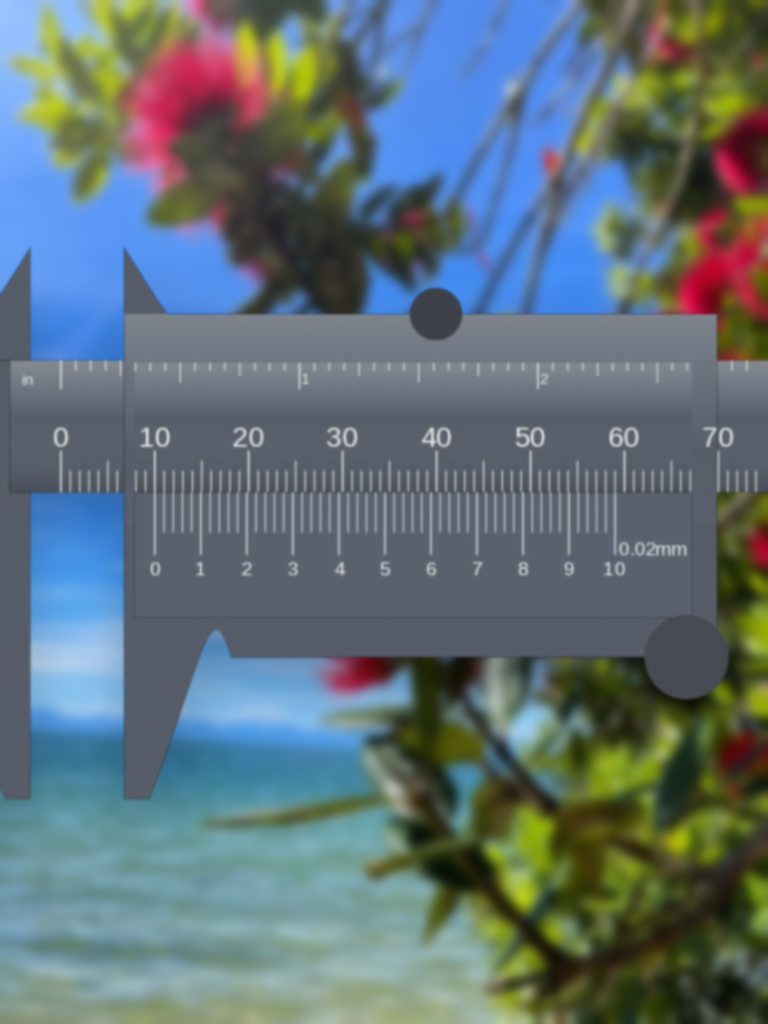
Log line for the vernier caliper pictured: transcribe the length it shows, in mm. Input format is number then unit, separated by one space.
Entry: 10.0 mm
